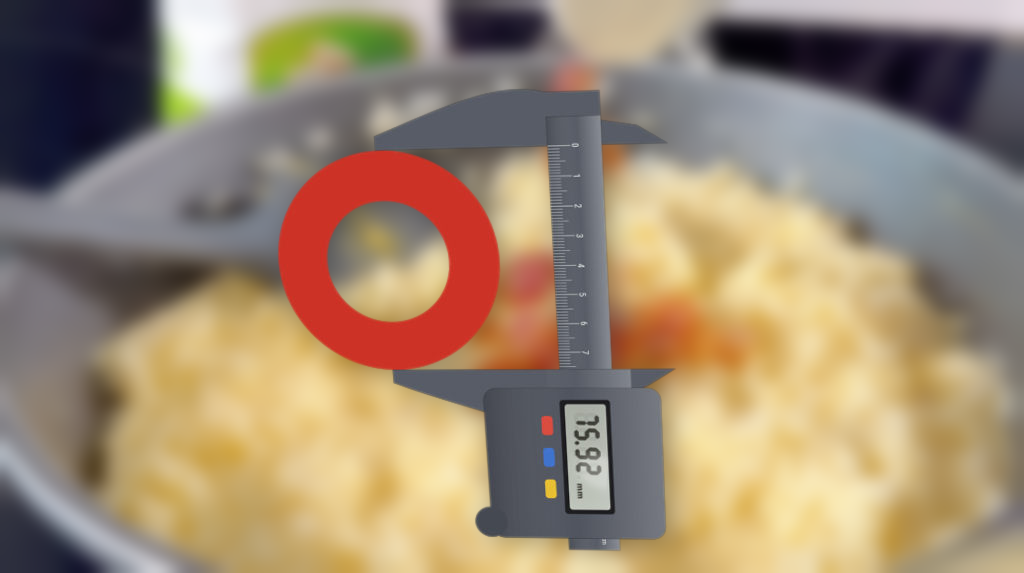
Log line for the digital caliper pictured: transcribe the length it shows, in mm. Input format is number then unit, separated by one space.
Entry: 75.92 mm
